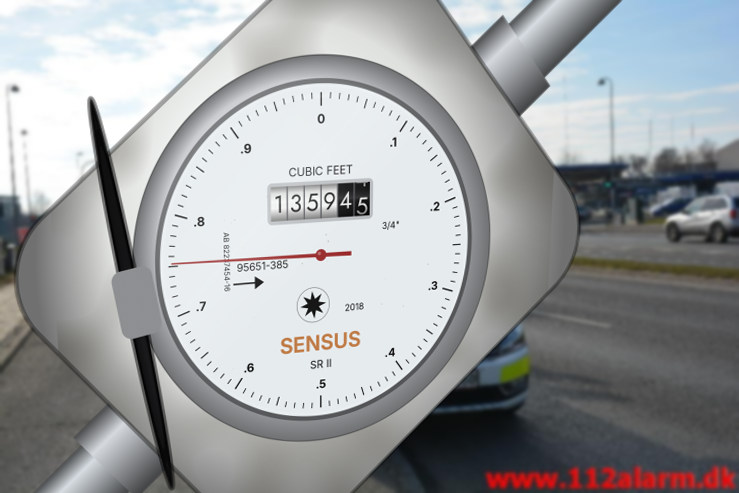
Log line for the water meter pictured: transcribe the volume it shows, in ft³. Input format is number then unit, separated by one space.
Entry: 135944.75 ft³
